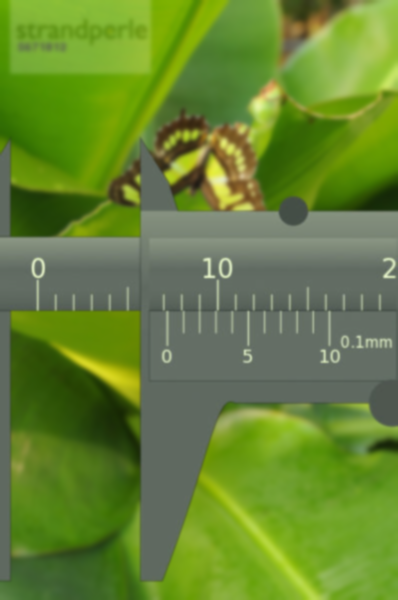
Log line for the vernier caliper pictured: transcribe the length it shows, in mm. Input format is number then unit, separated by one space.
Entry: 7.2 mm
